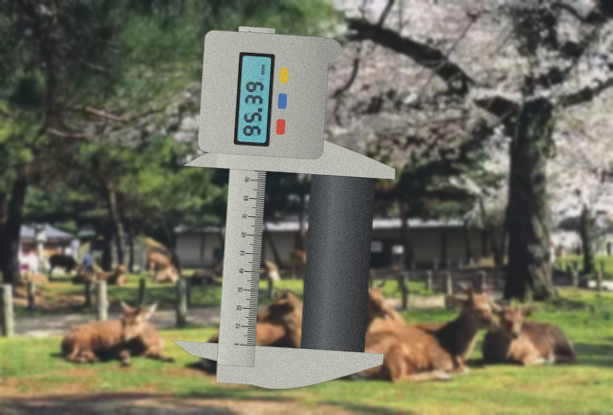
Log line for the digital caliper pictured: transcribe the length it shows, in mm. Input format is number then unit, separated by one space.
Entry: 95.39 mm
